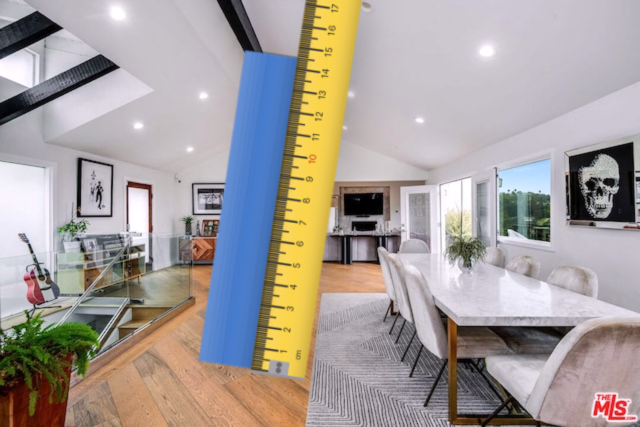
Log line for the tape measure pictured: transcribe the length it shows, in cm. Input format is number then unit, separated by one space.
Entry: 14.5 cm
